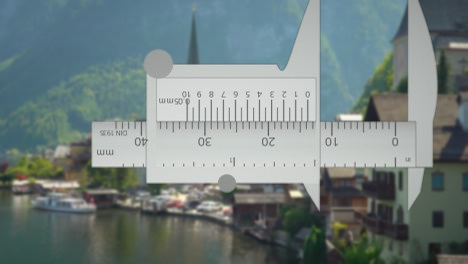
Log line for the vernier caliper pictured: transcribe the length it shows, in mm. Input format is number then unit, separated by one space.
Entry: 13.8 mm
